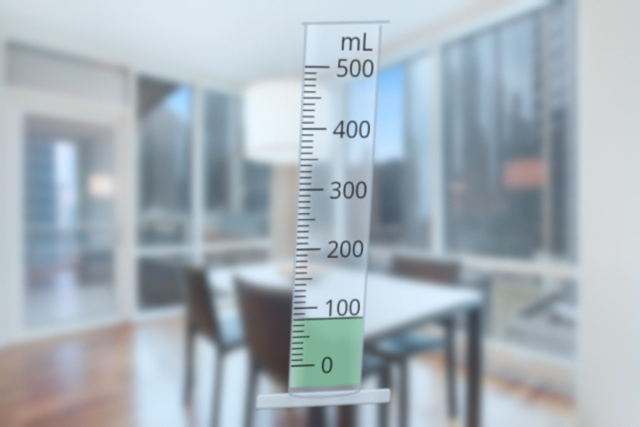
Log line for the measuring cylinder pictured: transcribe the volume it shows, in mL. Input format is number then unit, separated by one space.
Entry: 80 mL
